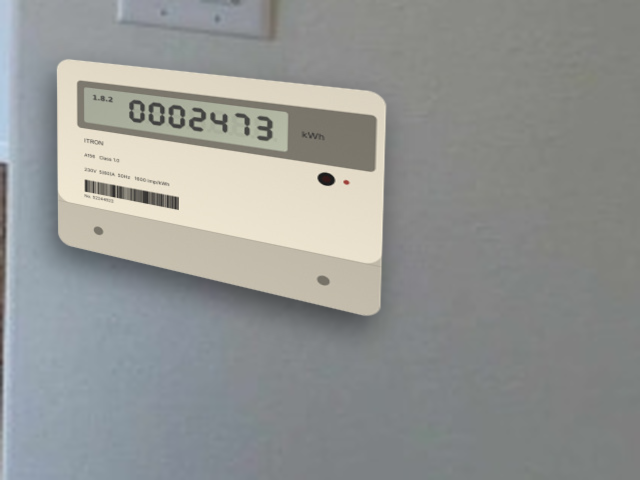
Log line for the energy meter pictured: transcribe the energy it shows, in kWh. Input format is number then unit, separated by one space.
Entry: 2473 kWh
